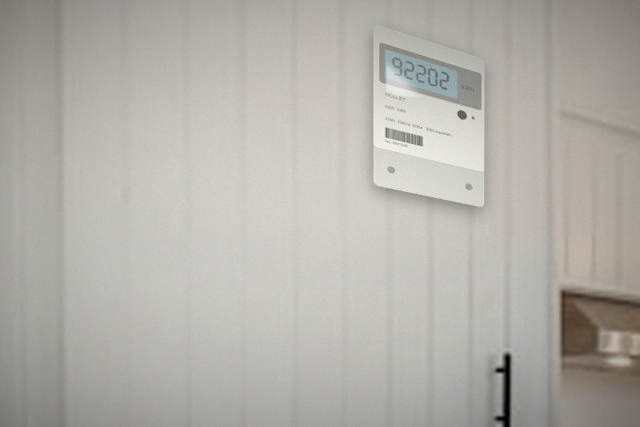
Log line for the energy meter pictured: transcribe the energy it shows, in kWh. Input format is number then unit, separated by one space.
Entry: 92202 kWh
